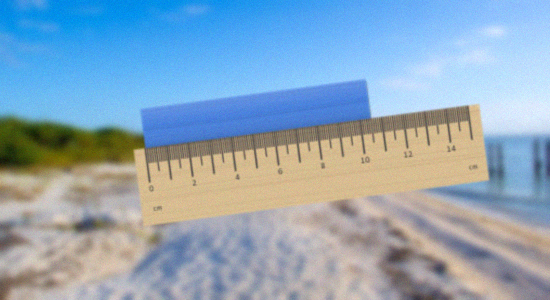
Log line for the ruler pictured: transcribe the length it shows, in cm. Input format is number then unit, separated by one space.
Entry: 10.5 cm
